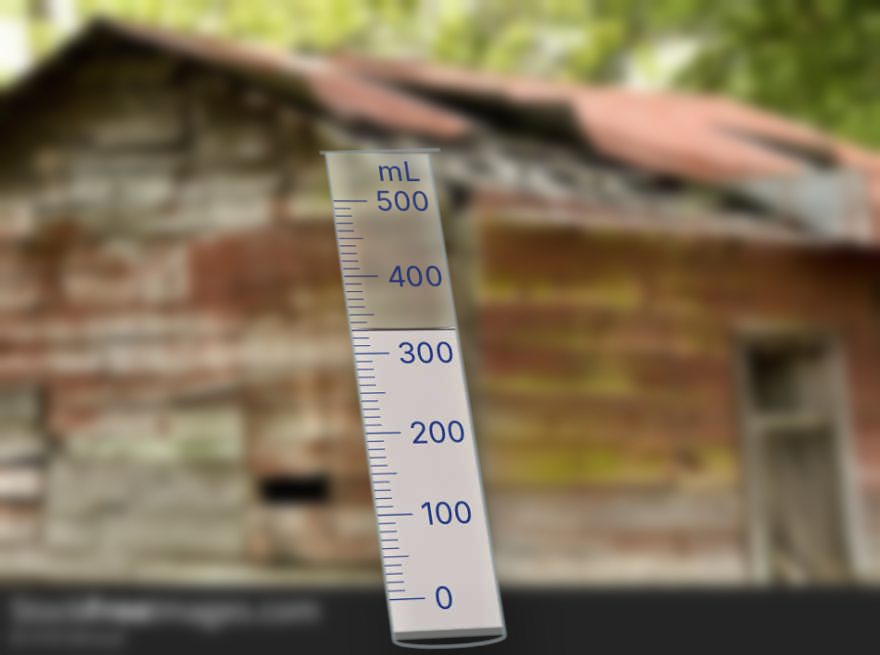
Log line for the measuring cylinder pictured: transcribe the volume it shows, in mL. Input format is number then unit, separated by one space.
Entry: 330 mL
